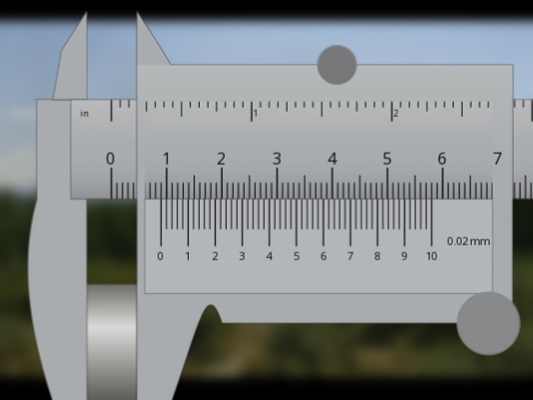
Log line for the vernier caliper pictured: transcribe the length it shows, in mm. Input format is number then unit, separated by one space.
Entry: 9.0 mm
